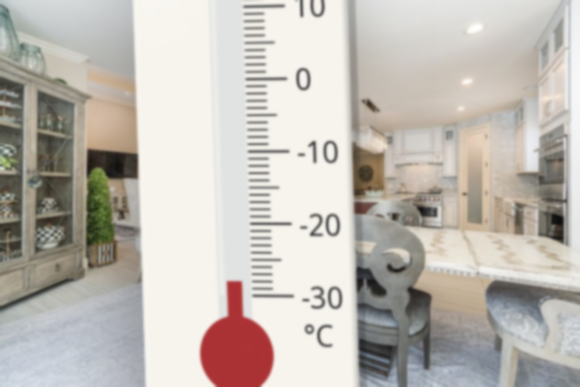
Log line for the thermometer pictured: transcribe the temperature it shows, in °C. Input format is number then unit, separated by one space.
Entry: -28 °C
